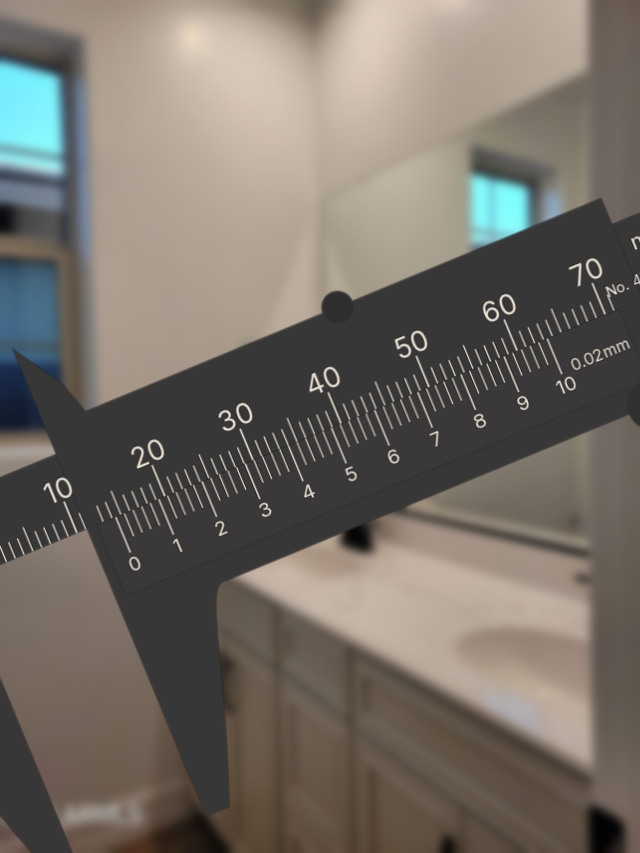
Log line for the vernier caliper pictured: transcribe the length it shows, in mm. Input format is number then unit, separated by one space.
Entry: 14.4 mm
